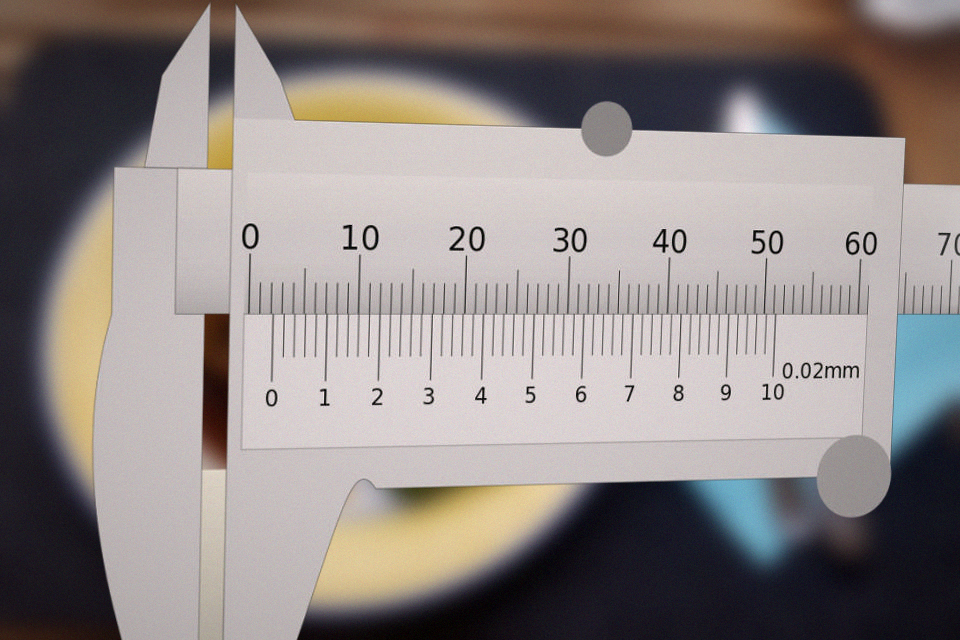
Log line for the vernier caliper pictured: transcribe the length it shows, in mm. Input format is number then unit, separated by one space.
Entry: 2.2 mm
